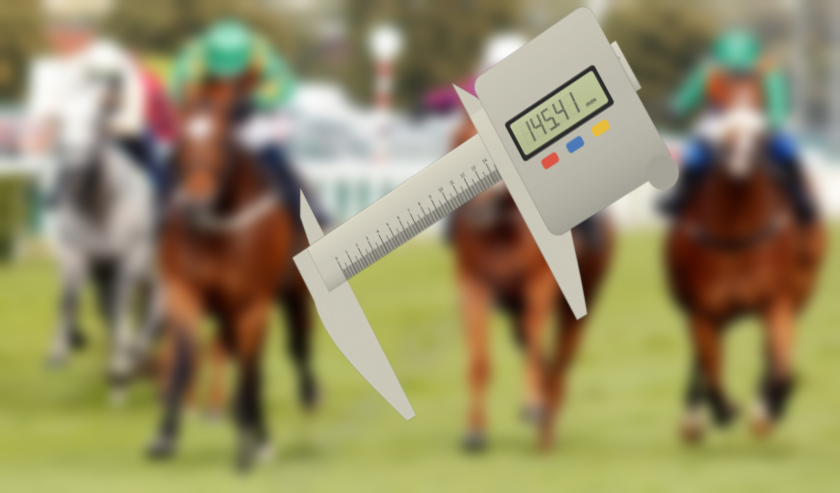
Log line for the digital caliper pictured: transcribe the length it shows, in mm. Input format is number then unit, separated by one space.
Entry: 145.41 mm
